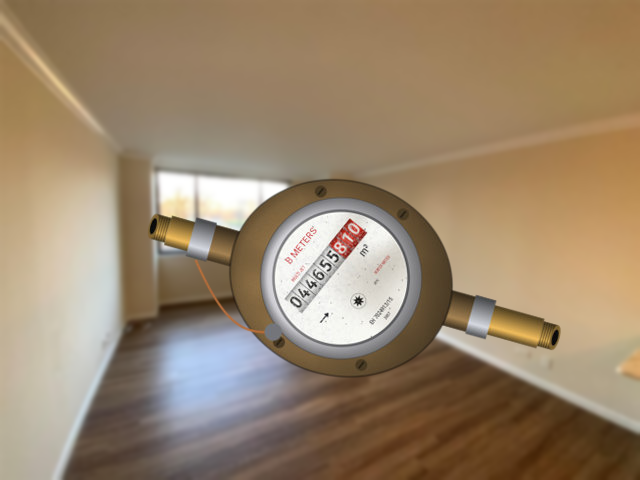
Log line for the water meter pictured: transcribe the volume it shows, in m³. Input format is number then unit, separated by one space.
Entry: 44655.810 m³
